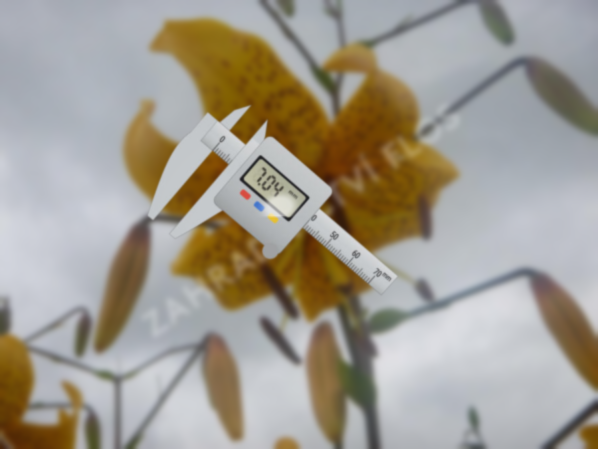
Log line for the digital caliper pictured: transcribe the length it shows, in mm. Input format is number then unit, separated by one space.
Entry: 7.04 mm
